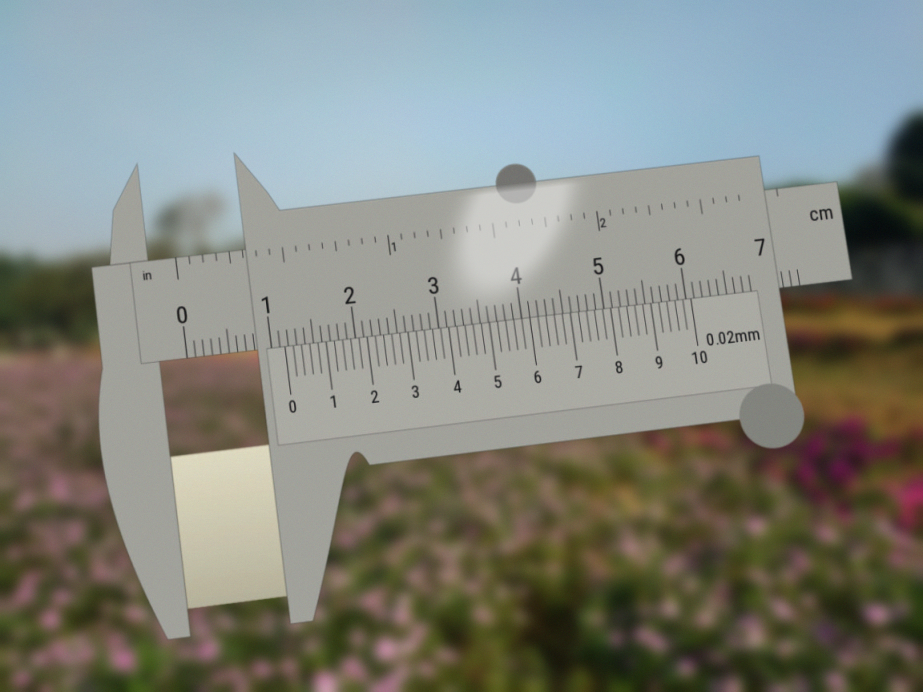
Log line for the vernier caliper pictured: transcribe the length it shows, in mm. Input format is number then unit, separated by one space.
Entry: 11.6 mm
